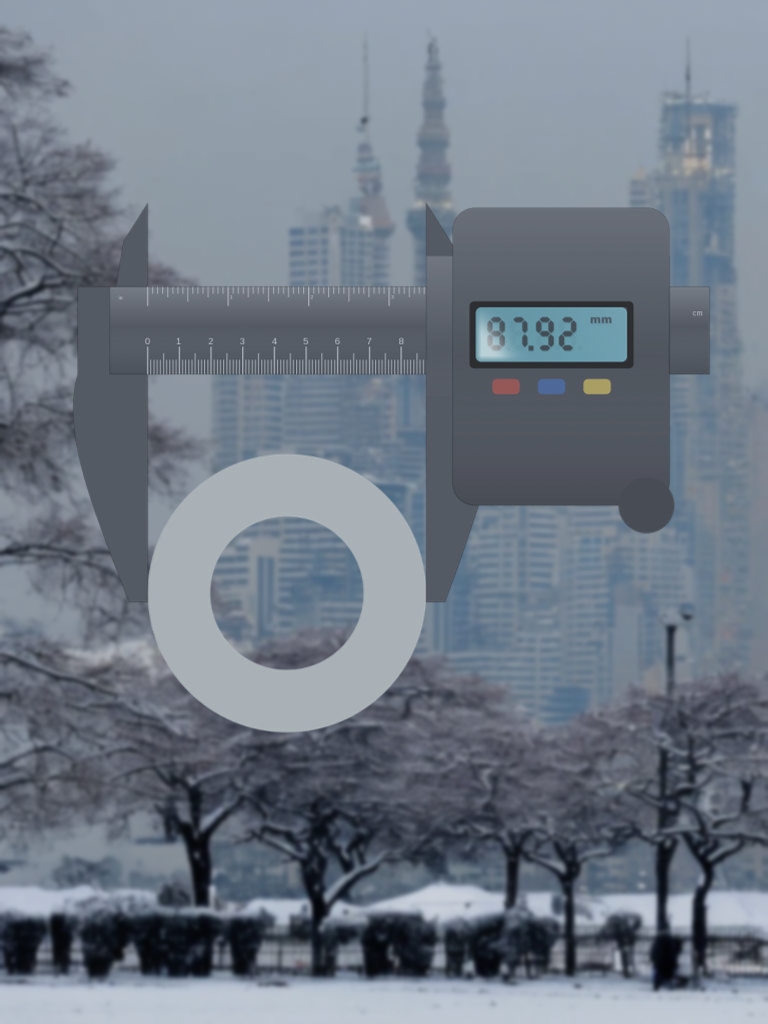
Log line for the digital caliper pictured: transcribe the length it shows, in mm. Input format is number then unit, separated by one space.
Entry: 87.92 mm
